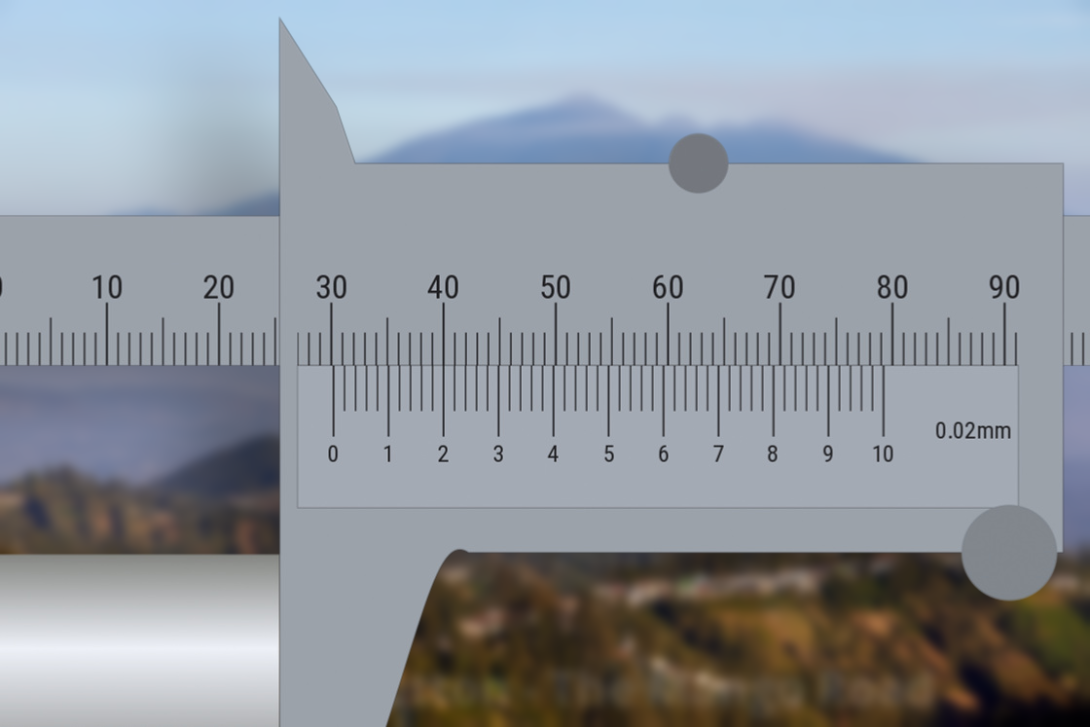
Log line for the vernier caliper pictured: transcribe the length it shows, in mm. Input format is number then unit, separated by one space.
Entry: 30.2 mm
